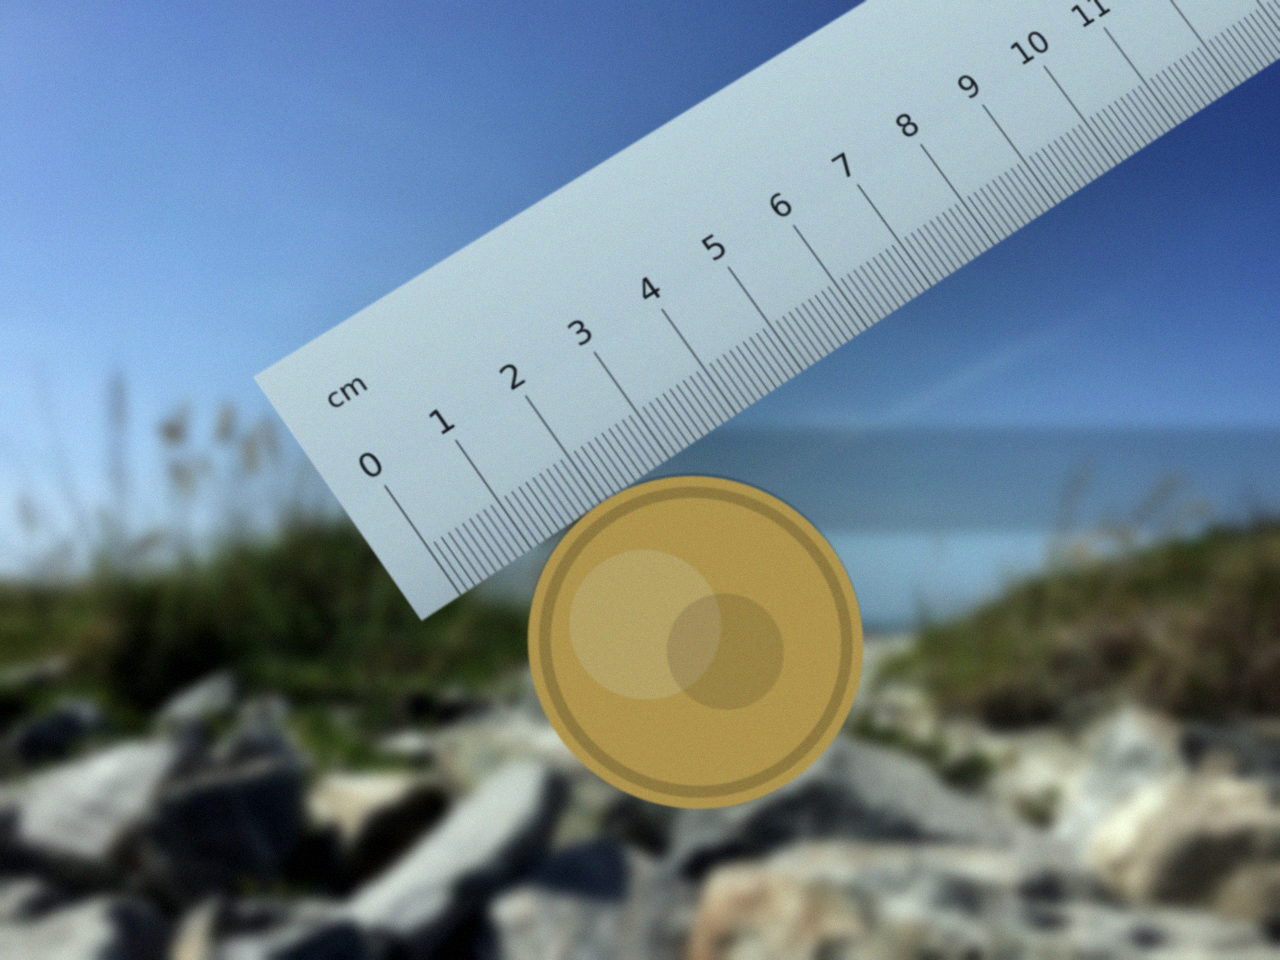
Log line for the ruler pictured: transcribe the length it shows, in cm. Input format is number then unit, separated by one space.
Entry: 4 cm
